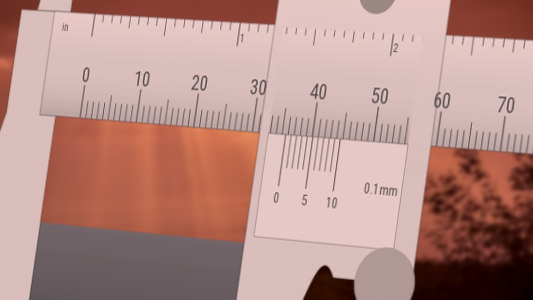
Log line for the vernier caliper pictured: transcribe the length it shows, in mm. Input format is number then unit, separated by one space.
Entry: 35.6 mm
